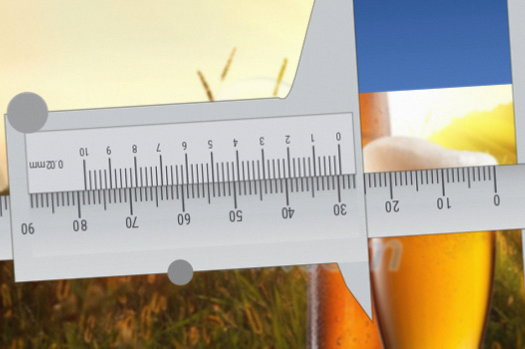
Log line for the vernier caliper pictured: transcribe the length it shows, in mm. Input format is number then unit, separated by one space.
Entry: 29.5 mm
